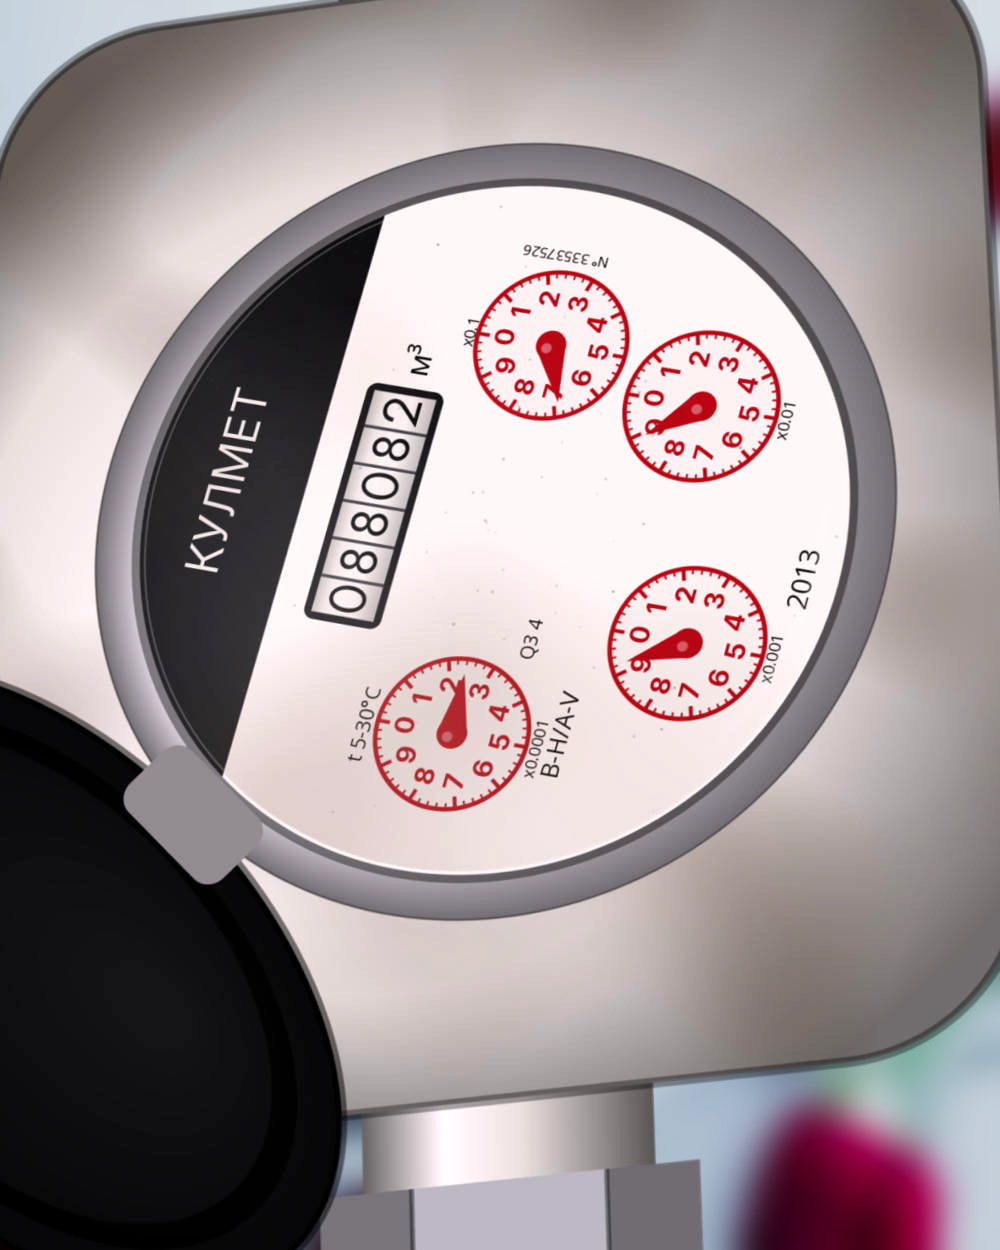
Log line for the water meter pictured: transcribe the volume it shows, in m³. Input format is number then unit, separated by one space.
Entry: 88082.6892 m³
